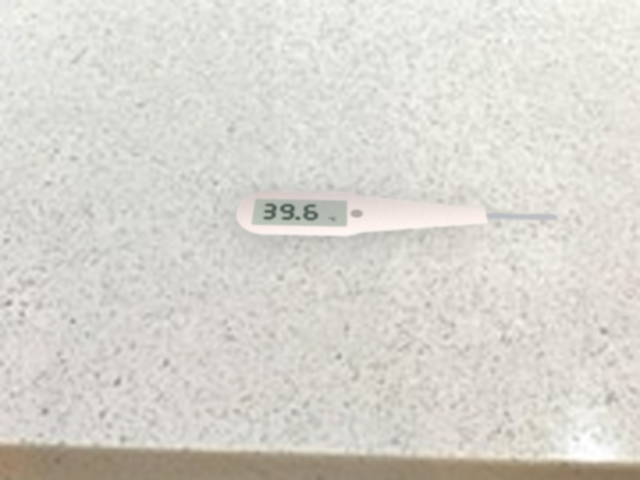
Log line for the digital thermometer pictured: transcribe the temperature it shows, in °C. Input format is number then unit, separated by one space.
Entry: 39.6 °C
